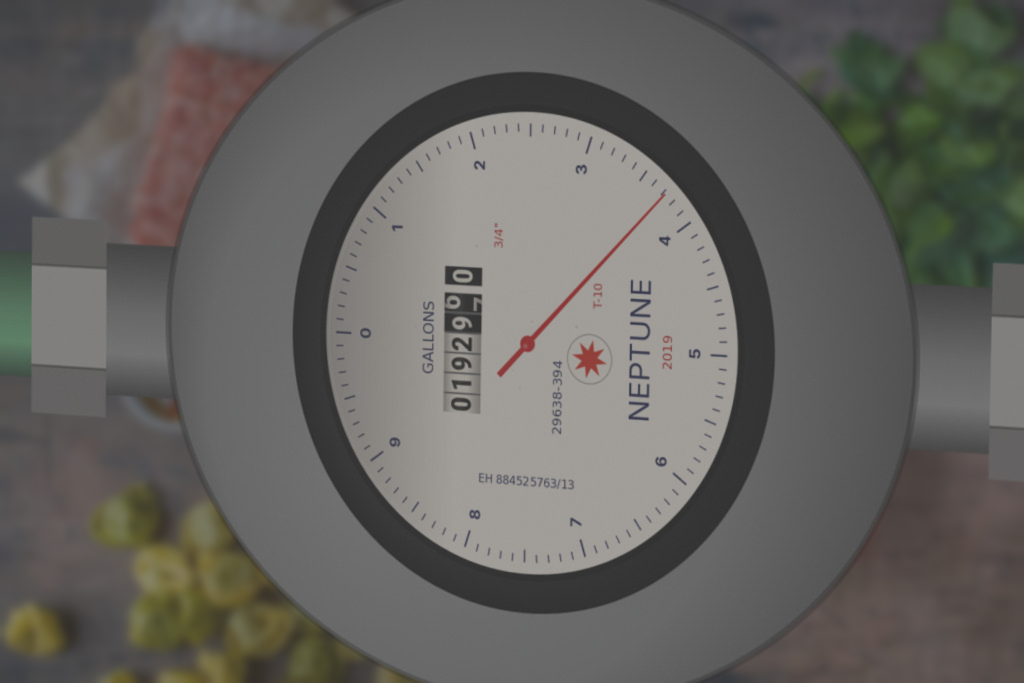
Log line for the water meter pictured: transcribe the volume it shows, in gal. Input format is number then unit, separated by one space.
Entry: 192963.7 gal
